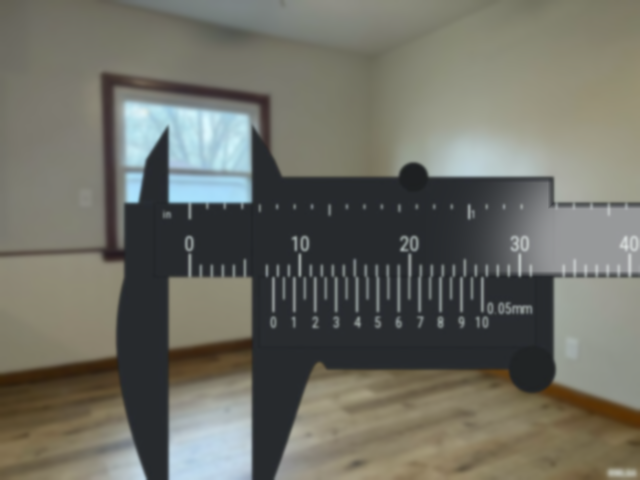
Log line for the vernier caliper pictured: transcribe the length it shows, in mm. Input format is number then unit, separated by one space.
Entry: 7.6 mm
